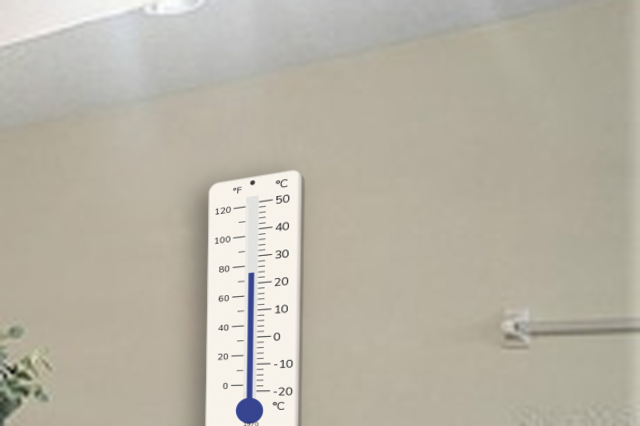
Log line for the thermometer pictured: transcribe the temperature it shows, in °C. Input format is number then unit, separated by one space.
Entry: 24 °C
